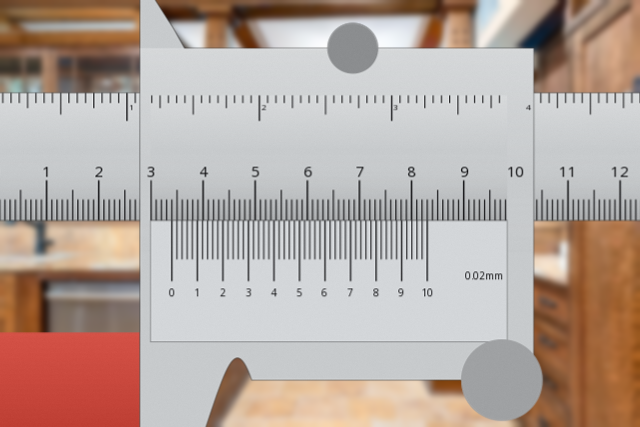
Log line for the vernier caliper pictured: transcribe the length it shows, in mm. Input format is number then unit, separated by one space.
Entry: 34.0 mm
